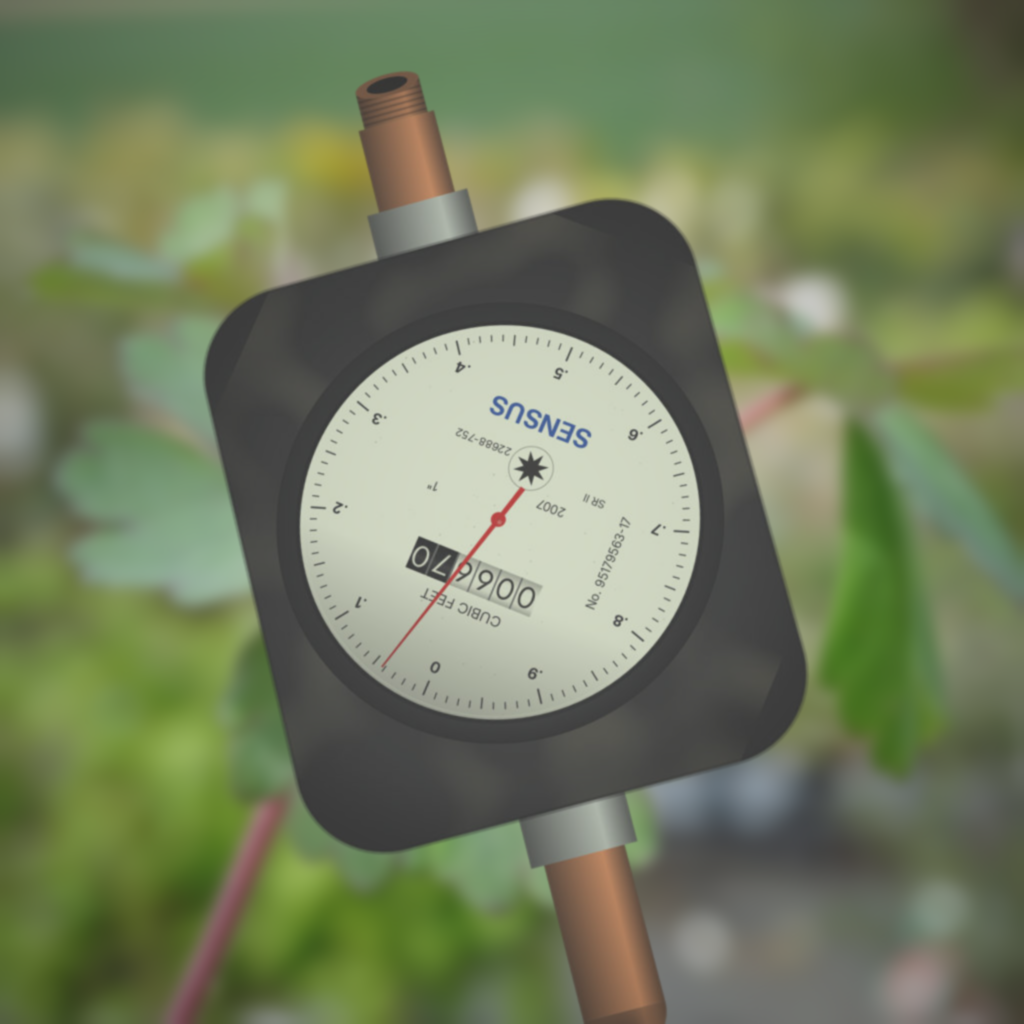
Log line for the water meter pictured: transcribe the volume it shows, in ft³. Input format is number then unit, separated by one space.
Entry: 6670.04 ft³
